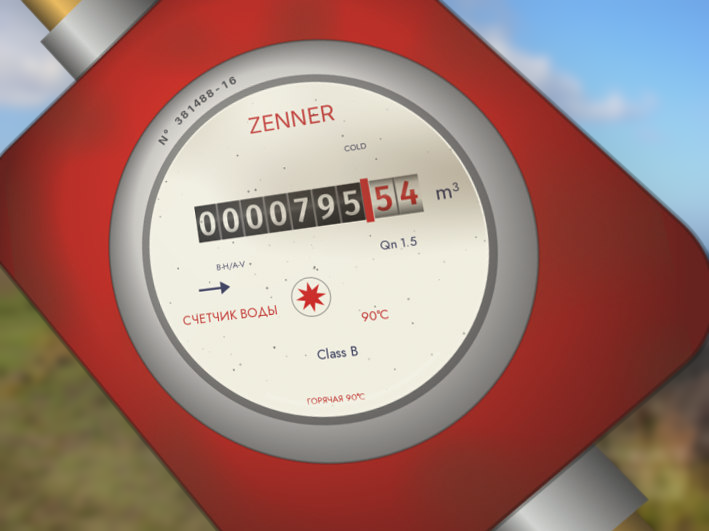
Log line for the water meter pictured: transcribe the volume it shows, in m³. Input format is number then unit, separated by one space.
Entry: 795.54 m³
